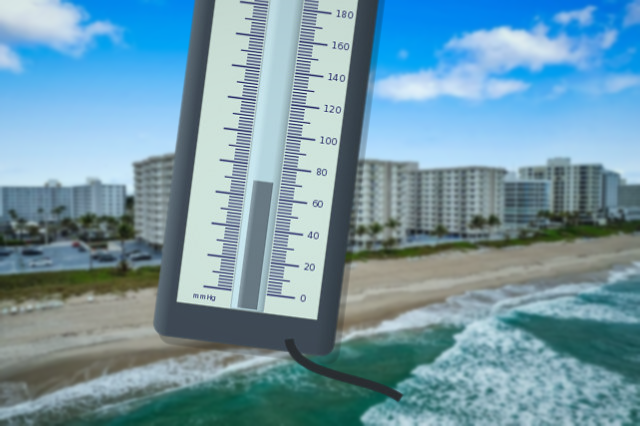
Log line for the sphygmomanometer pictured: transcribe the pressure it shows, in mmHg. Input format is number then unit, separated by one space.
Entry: 70 mmHg
